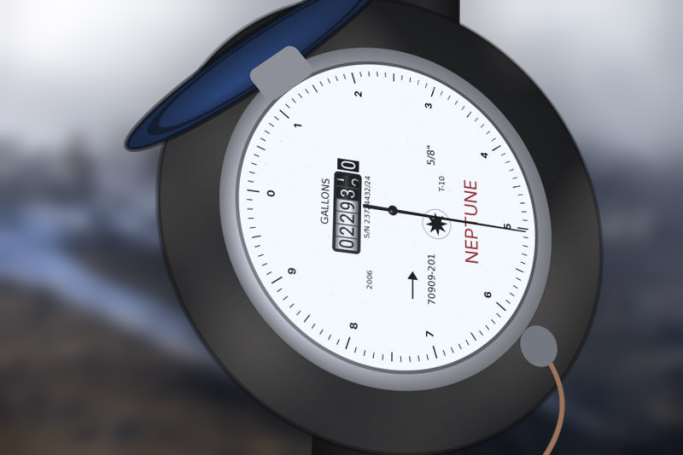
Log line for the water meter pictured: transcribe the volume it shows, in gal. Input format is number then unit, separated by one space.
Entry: 229315.0 gal
